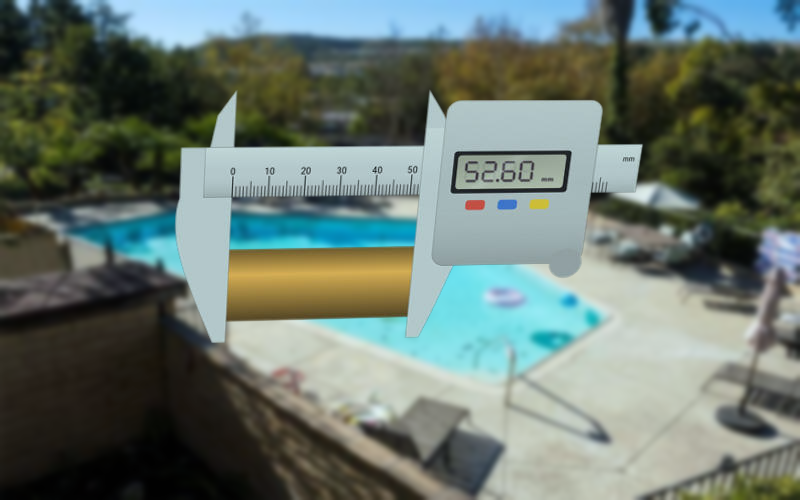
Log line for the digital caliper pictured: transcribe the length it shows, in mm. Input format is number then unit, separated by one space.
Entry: 52.60 mm
